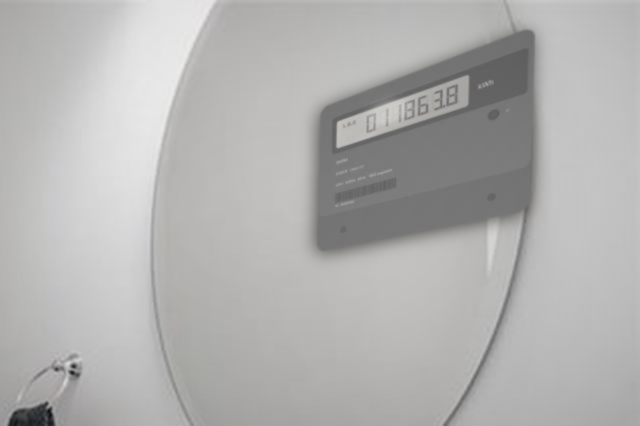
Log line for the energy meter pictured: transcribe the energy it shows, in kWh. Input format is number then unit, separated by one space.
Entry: 11863.8 kWh
